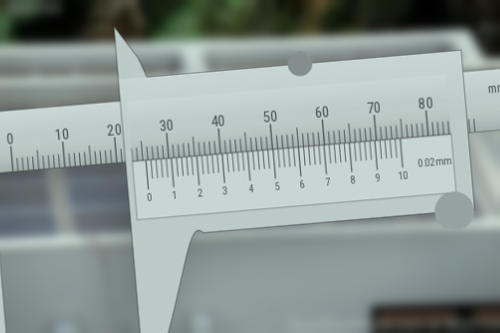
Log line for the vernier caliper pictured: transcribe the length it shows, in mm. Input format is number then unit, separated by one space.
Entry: 25.6 mm
